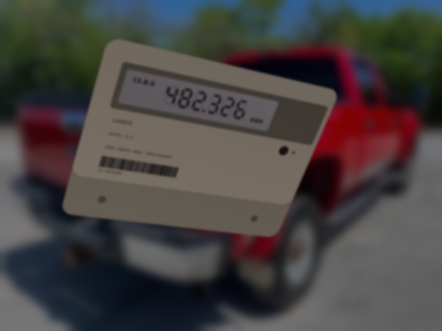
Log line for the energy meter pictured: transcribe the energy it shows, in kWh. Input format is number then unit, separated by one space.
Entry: 482.326 kWh
